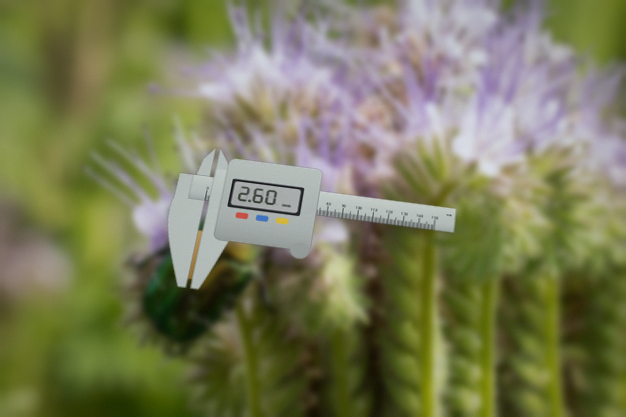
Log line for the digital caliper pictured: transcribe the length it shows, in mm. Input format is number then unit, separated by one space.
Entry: 2.60 mm
